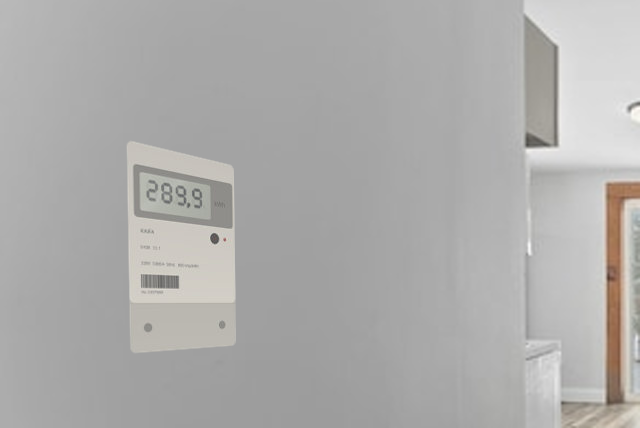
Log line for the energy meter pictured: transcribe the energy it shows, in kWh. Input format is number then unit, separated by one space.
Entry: 289.9 kWh
